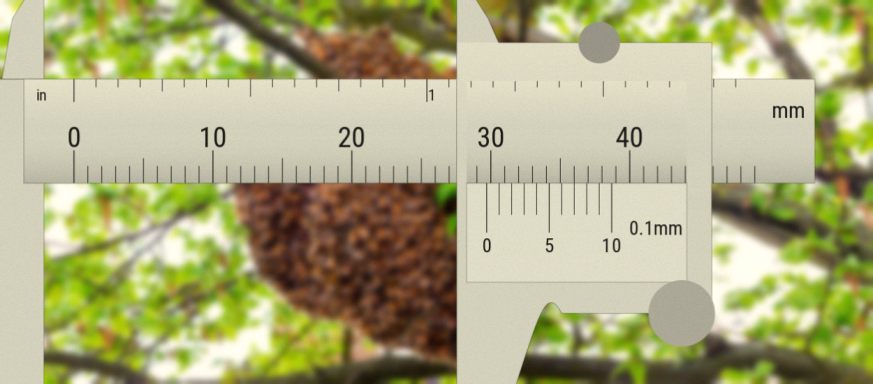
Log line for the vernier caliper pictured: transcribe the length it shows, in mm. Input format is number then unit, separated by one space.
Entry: 29.7 mm
